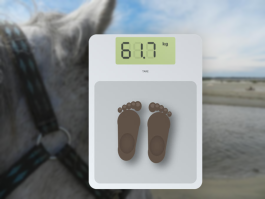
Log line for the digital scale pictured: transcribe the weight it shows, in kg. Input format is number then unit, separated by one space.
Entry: 61.7 kg
